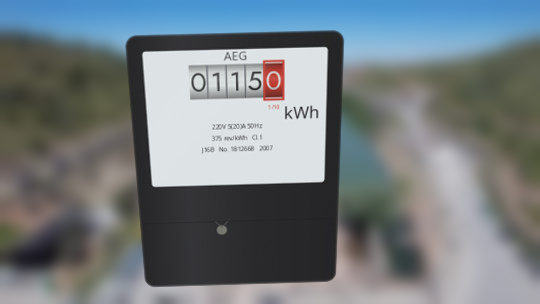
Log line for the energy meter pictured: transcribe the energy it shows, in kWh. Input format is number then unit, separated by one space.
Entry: 115.0 kWh
